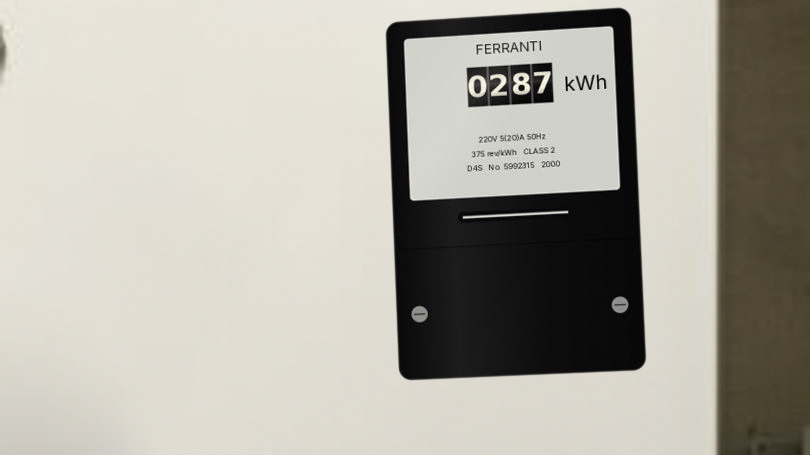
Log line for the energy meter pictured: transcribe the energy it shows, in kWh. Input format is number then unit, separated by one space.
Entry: 287 kWh
